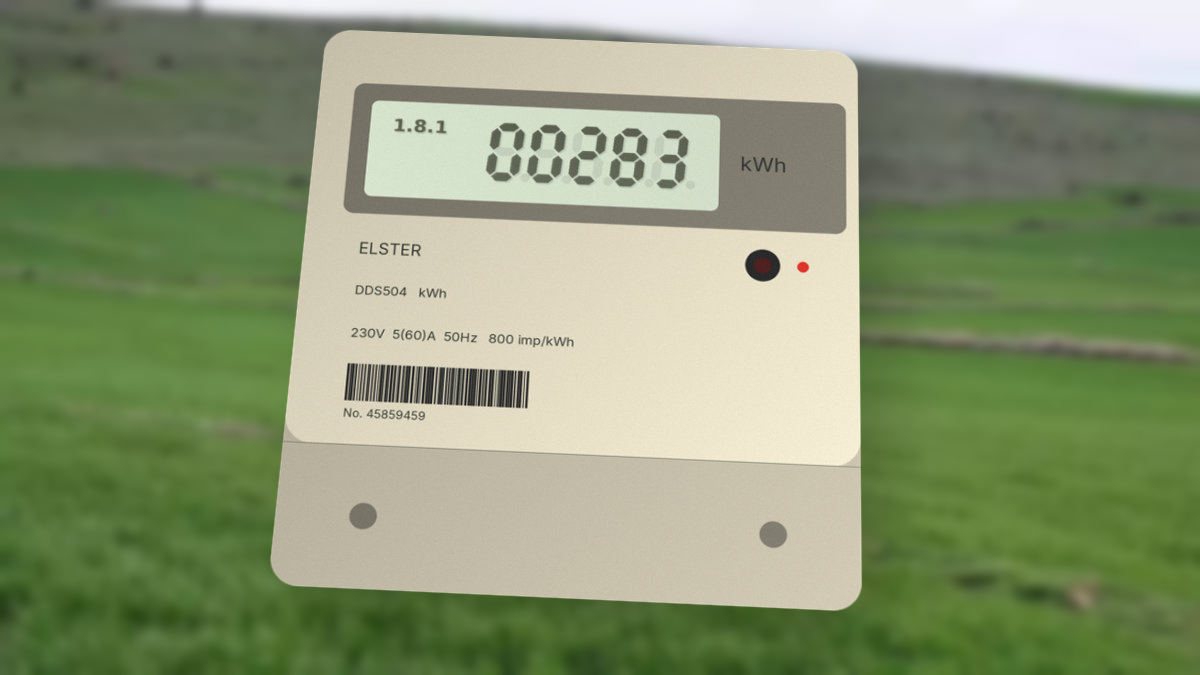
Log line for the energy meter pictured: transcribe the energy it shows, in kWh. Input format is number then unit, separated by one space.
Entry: 283 kWh
